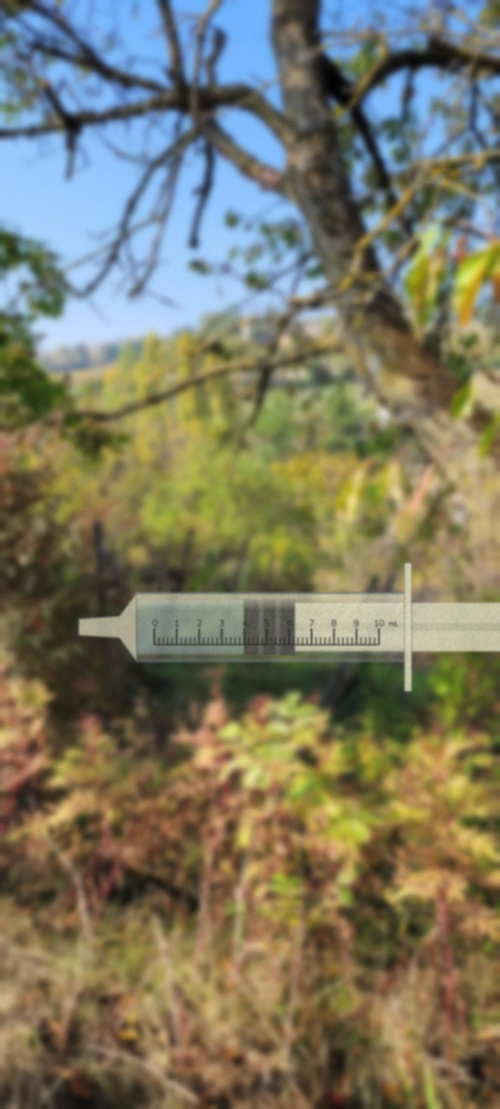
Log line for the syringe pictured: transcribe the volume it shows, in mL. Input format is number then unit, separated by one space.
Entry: 4 mL
